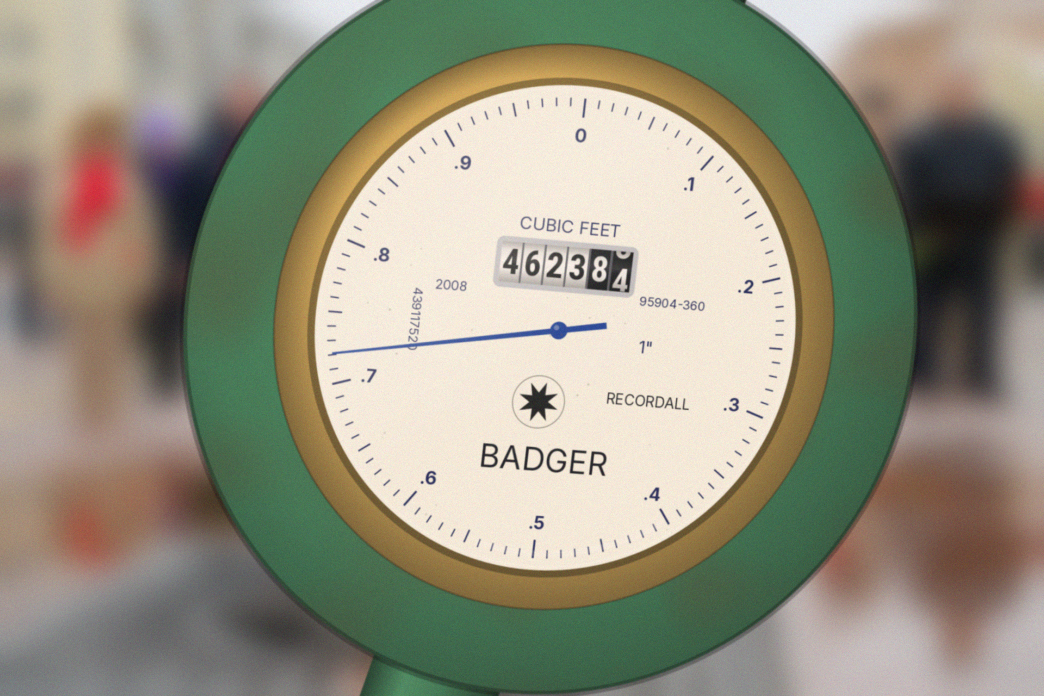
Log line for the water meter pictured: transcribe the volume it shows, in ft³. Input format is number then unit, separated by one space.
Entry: 462383.72 ft³
